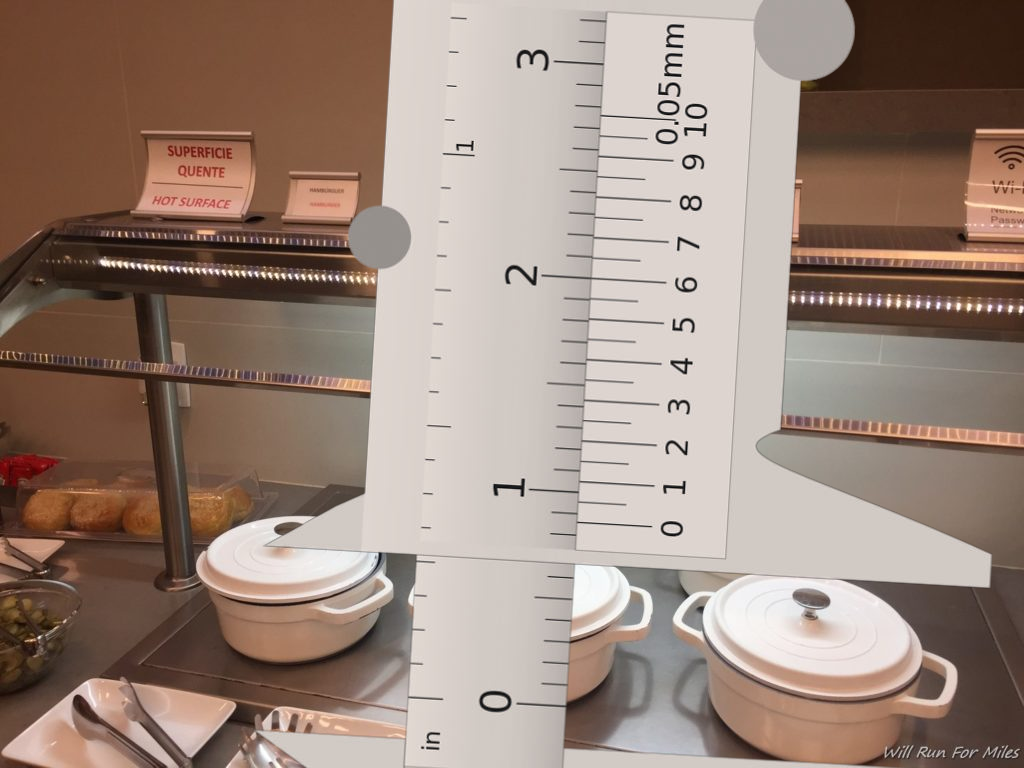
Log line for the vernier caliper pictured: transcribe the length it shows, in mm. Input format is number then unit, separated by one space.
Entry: 8.6 mm
